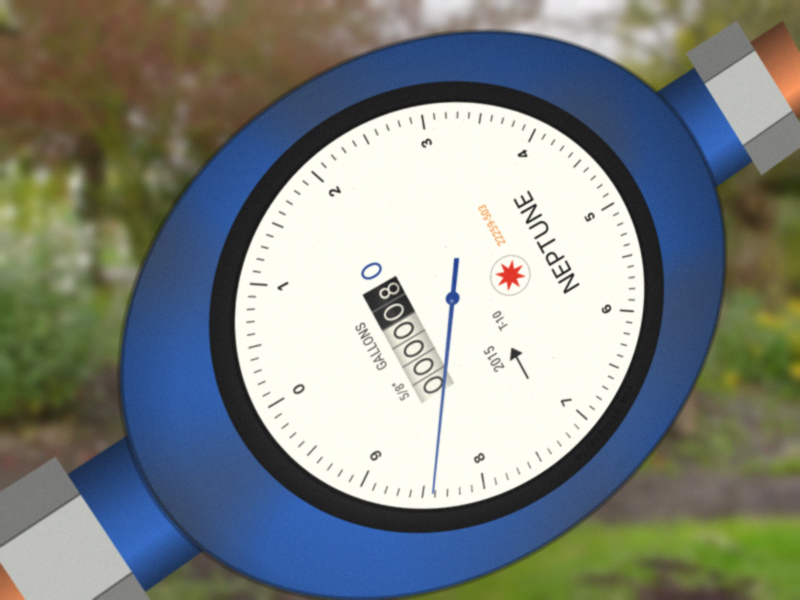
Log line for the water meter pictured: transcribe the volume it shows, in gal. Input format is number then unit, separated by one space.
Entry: 78.4 gal
